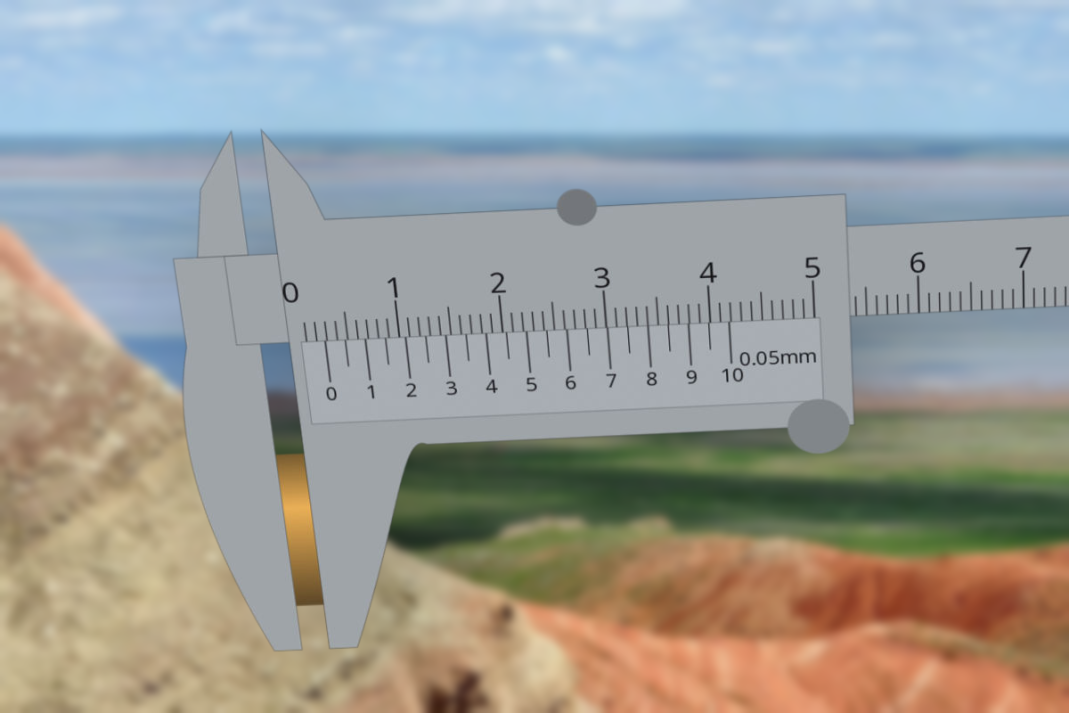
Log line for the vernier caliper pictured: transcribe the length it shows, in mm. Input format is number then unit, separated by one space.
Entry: 2.8 mm
